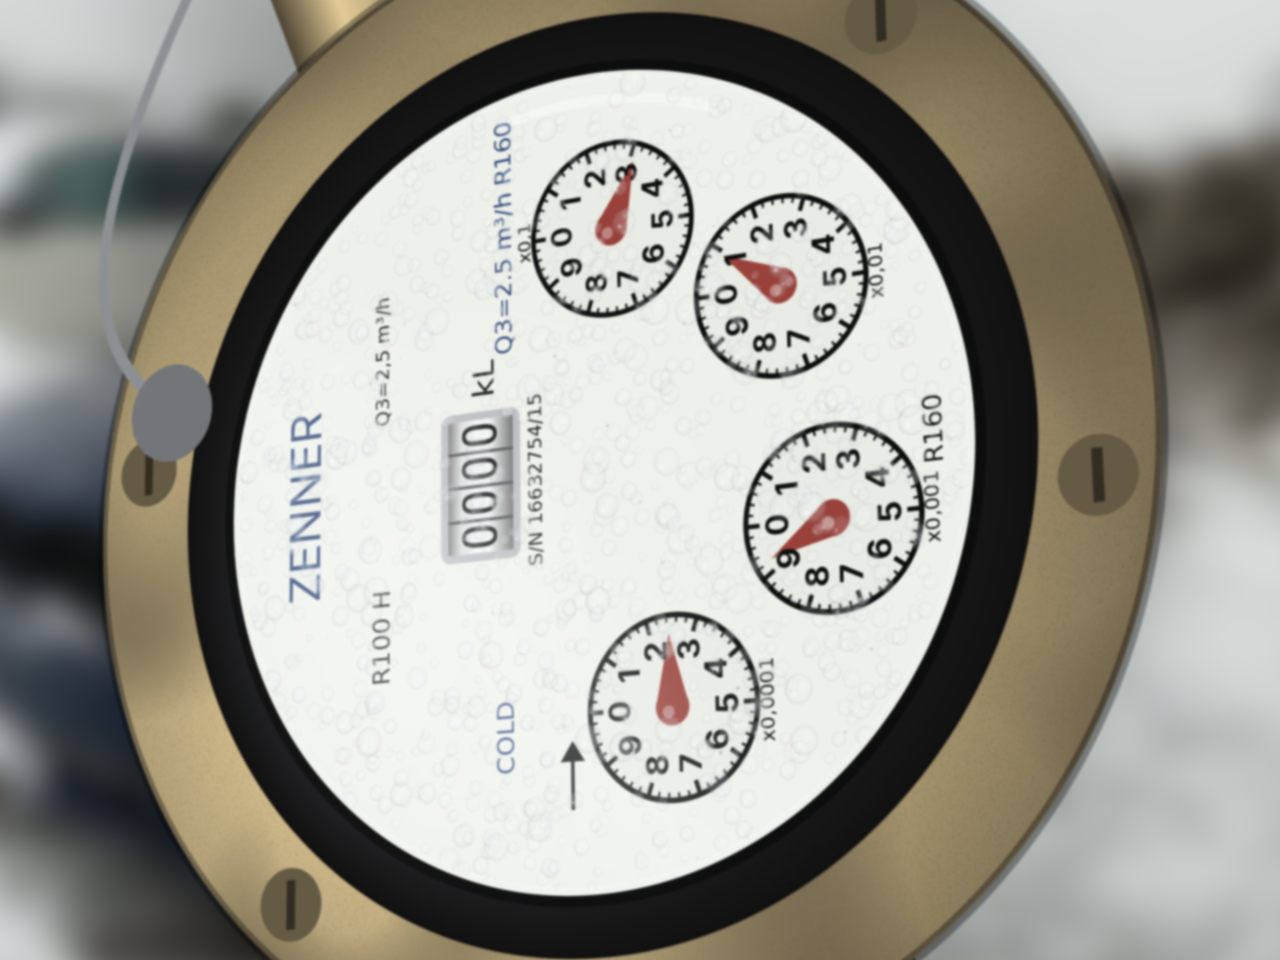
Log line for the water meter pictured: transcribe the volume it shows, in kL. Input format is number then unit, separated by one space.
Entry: 0.3092 kL
